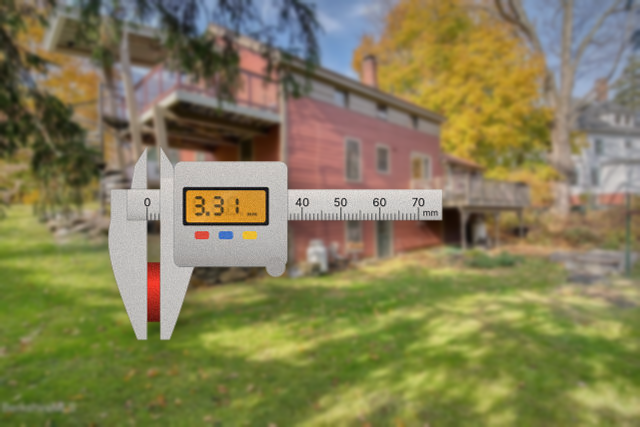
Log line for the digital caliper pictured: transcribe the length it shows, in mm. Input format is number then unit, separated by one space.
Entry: 3.31 mm
